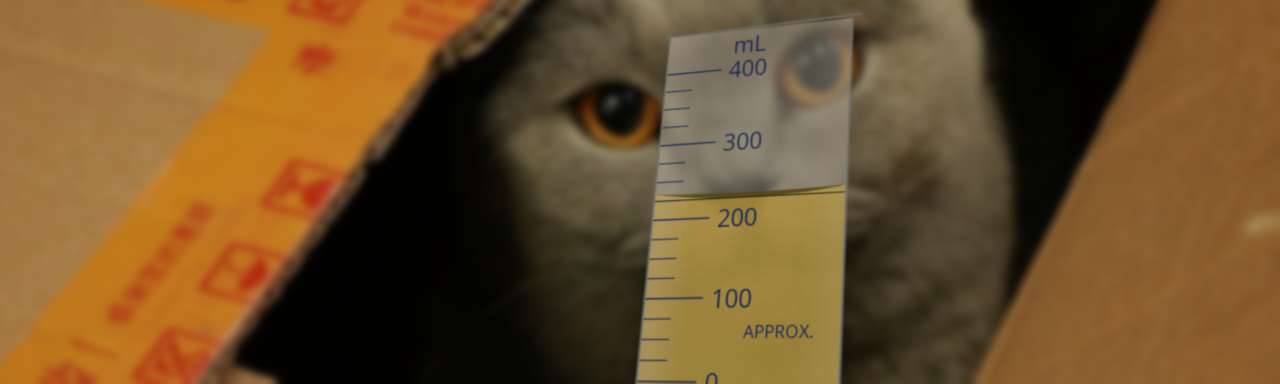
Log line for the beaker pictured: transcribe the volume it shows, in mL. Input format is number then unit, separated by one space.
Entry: 225 mL
